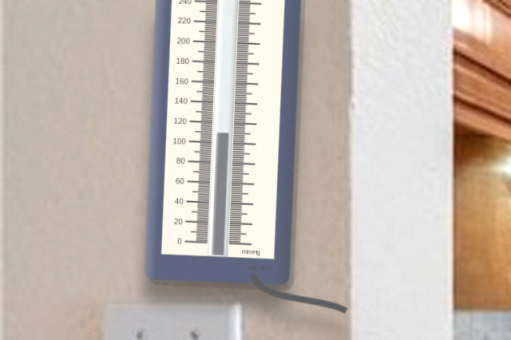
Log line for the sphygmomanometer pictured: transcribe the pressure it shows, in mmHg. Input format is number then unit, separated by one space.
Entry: 110 mmHg
